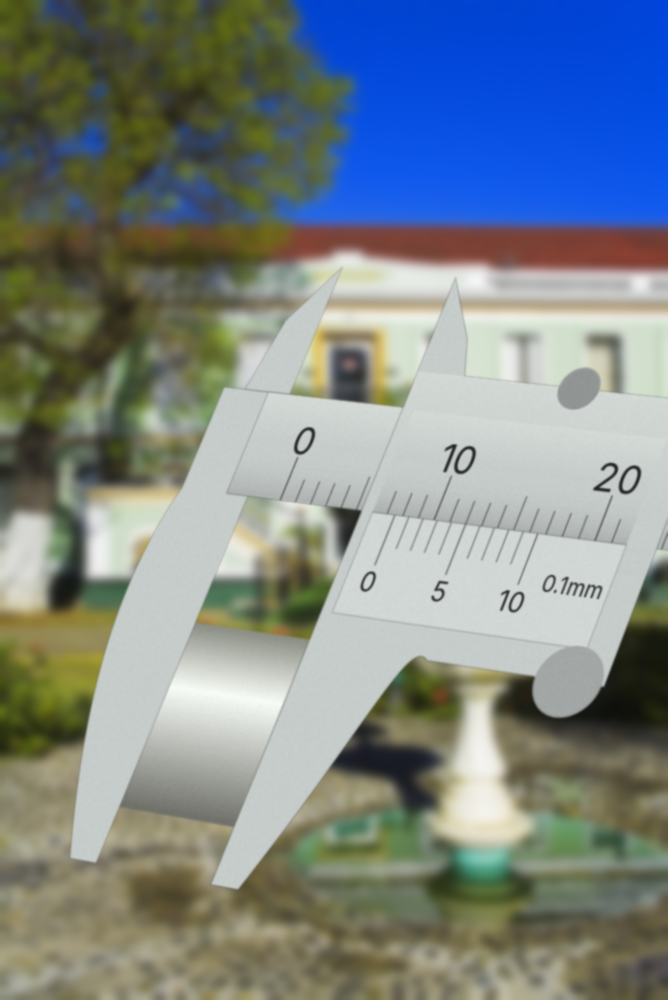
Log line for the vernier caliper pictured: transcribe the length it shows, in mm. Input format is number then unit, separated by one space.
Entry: 7.5 mm
